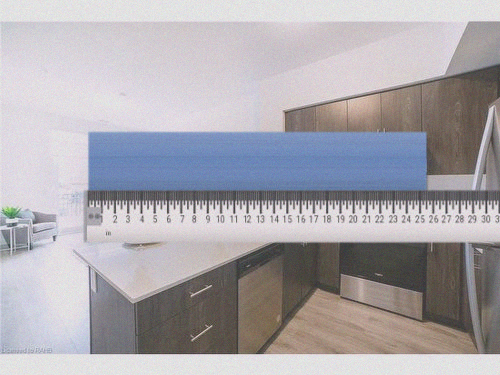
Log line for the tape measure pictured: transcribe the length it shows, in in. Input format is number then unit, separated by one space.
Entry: 25.5 in
